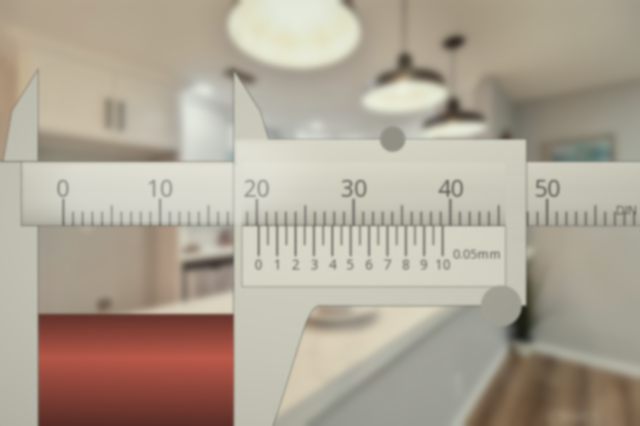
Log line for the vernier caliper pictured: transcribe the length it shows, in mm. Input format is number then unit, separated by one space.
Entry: 20.2 mm
